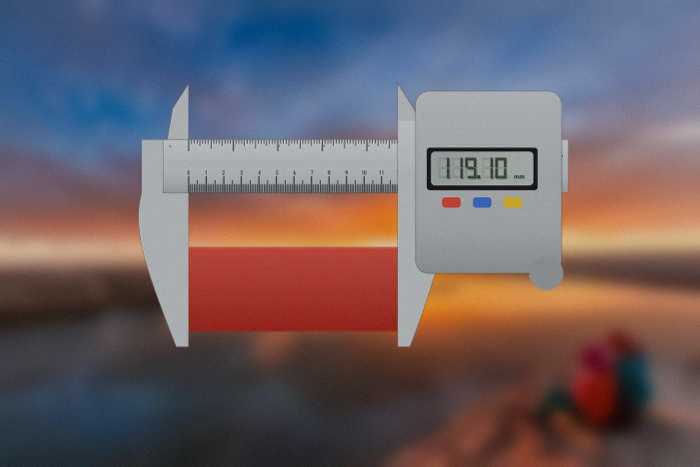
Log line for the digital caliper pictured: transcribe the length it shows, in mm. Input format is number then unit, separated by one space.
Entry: 119.10 mm
